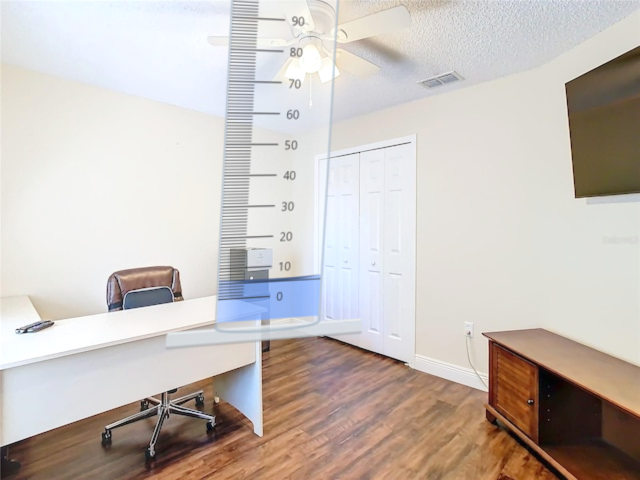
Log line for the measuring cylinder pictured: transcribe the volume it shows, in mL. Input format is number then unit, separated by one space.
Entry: 5 mL
